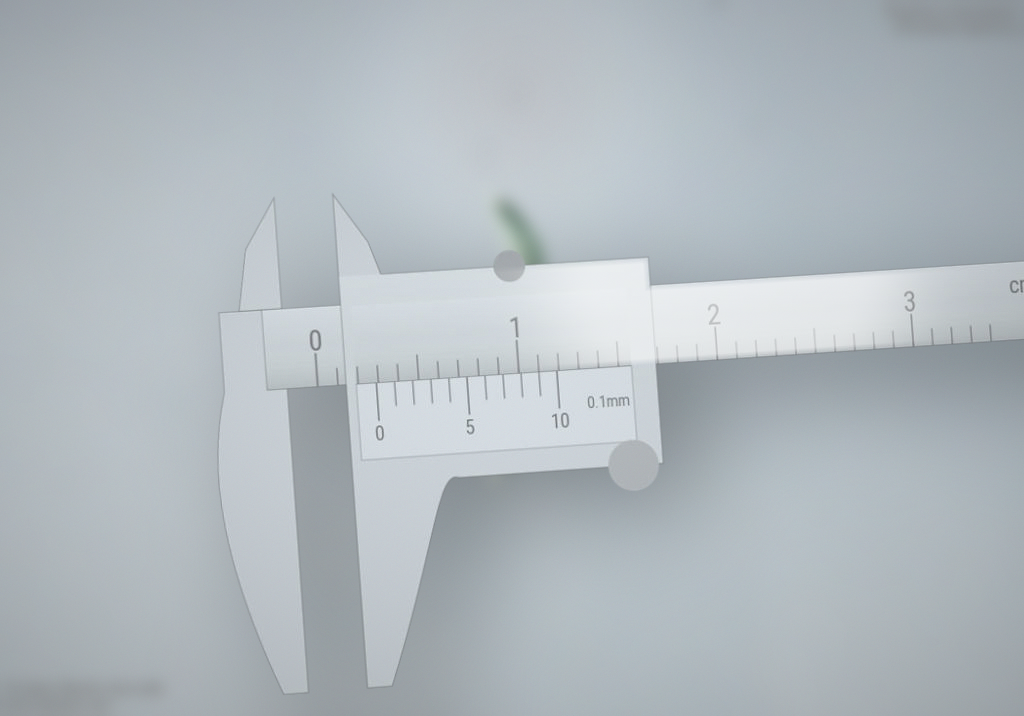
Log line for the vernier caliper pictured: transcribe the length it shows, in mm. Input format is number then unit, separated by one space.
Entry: 2.9 mm
